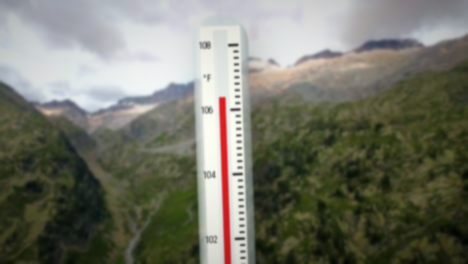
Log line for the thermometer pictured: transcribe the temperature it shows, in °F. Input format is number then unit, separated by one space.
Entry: 106.4 °F
